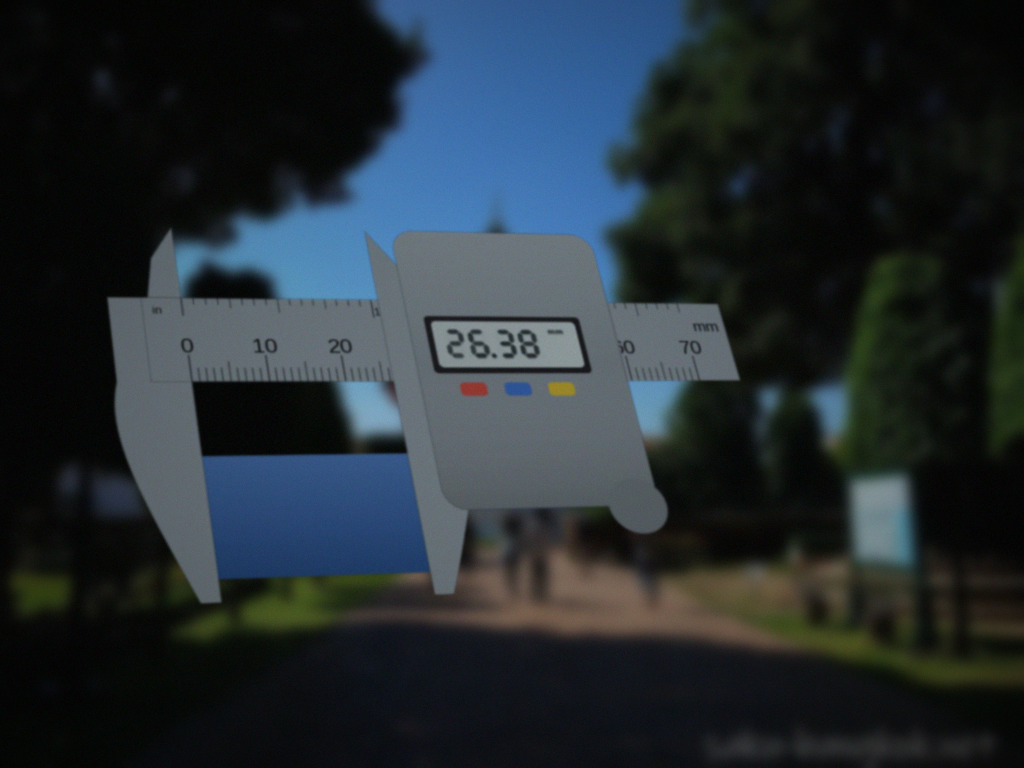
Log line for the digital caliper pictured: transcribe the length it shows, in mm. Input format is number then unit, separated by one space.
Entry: 26.38 mm
